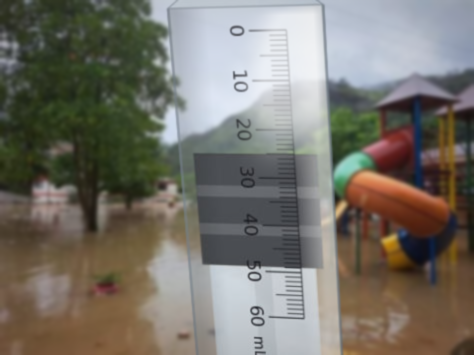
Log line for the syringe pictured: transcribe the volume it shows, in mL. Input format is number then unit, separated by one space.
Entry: 25 mL
